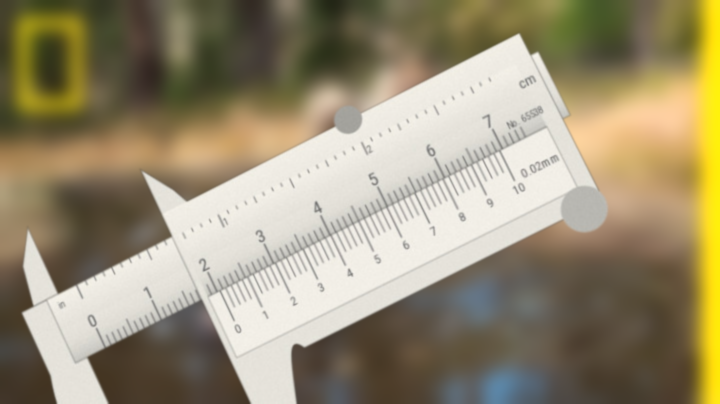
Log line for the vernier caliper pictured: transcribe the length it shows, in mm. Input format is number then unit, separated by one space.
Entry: 20.5 mm
